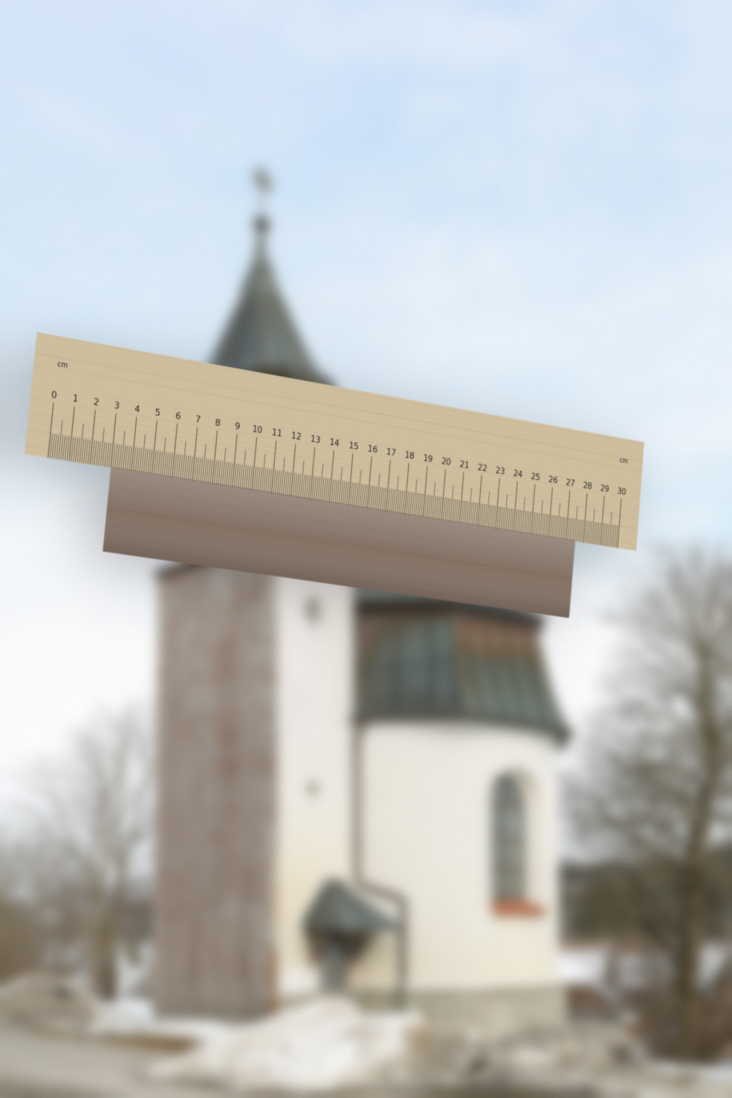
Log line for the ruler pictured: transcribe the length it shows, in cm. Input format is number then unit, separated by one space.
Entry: 24.5 cm
